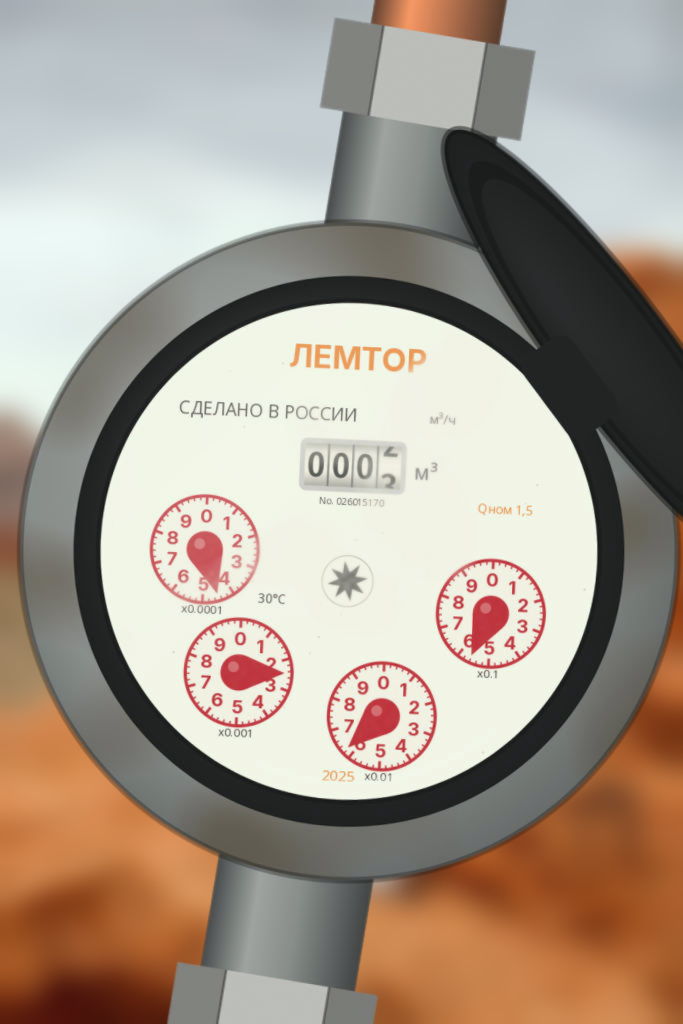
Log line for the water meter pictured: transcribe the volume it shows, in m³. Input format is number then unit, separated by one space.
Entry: 2.5624 m³
